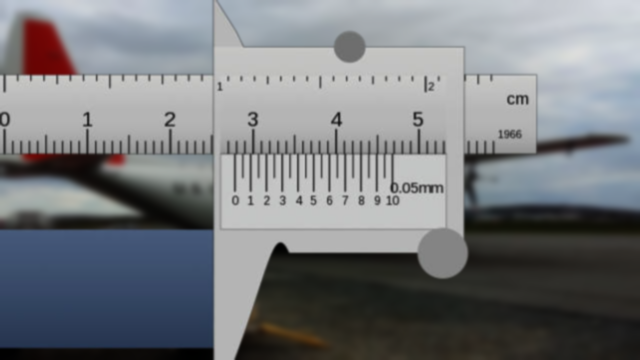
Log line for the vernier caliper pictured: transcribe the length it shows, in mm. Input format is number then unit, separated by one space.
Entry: 27.8 mm
